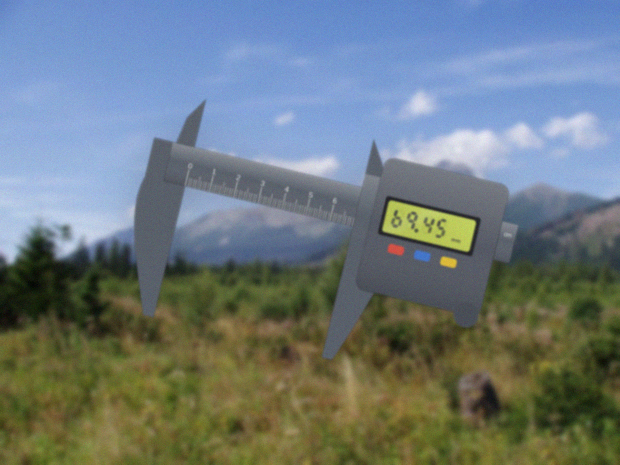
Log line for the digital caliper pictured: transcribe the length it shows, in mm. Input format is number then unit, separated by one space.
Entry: 69.45 mm
